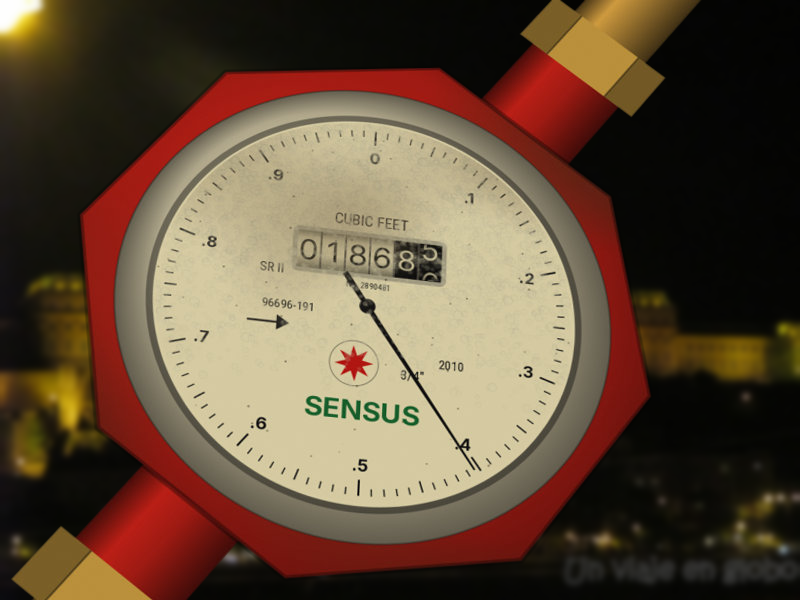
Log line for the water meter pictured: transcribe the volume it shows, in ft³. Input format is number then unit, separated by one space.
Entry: 18685.40 ft³
